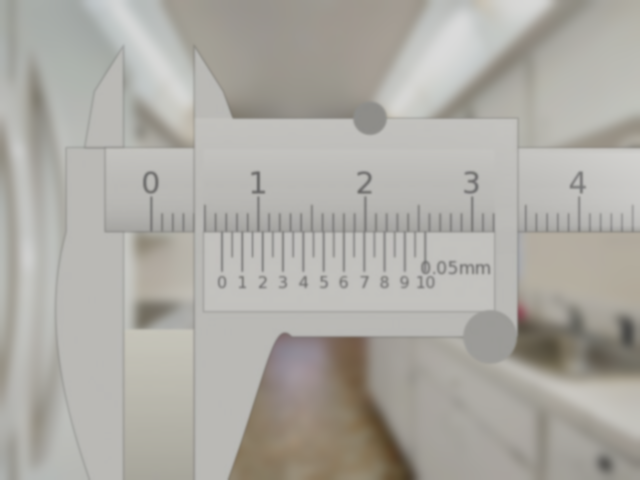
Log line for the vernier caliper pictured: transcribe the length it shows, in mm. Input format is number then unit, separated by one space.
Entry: 6.6 mm
